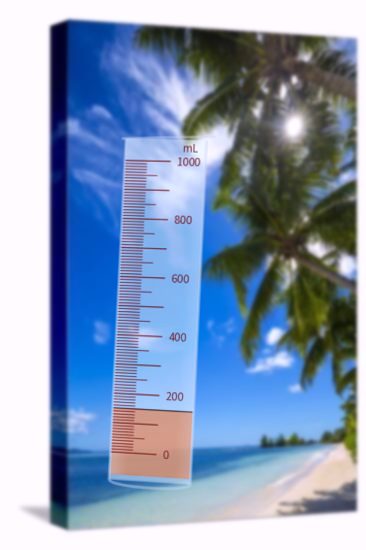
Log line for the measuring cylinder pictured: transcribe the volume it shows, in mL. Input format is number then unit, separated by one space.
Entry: 150 mL
